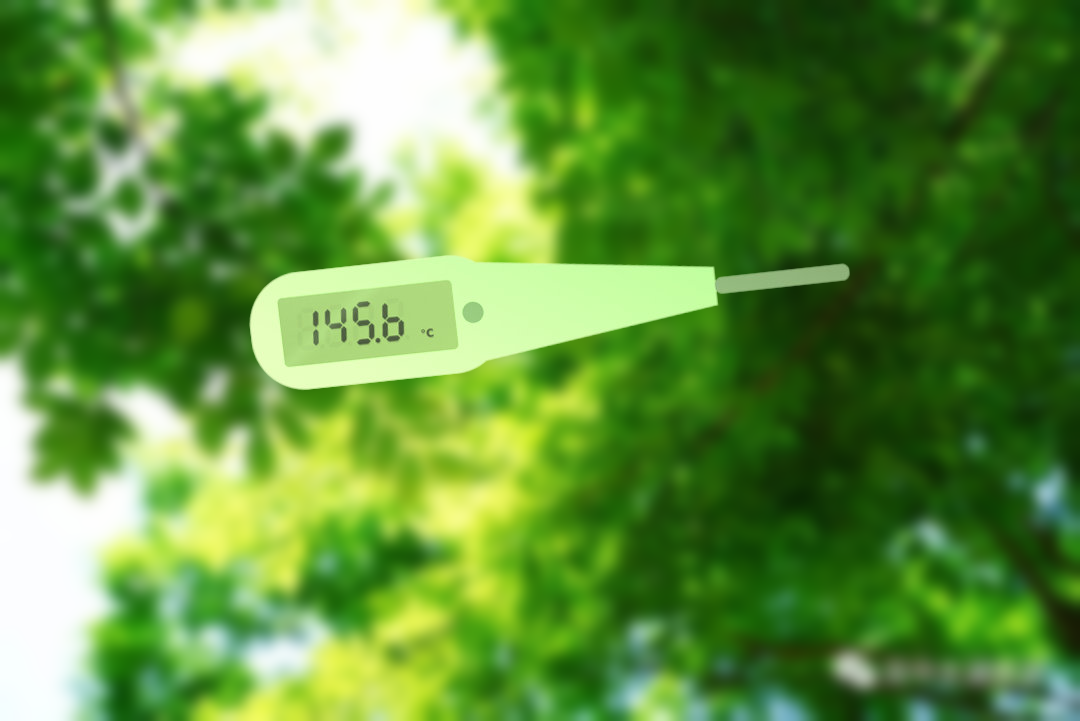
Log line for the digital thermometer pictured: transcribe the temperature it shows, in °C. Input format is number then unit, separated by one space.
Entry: 145.6 °C
